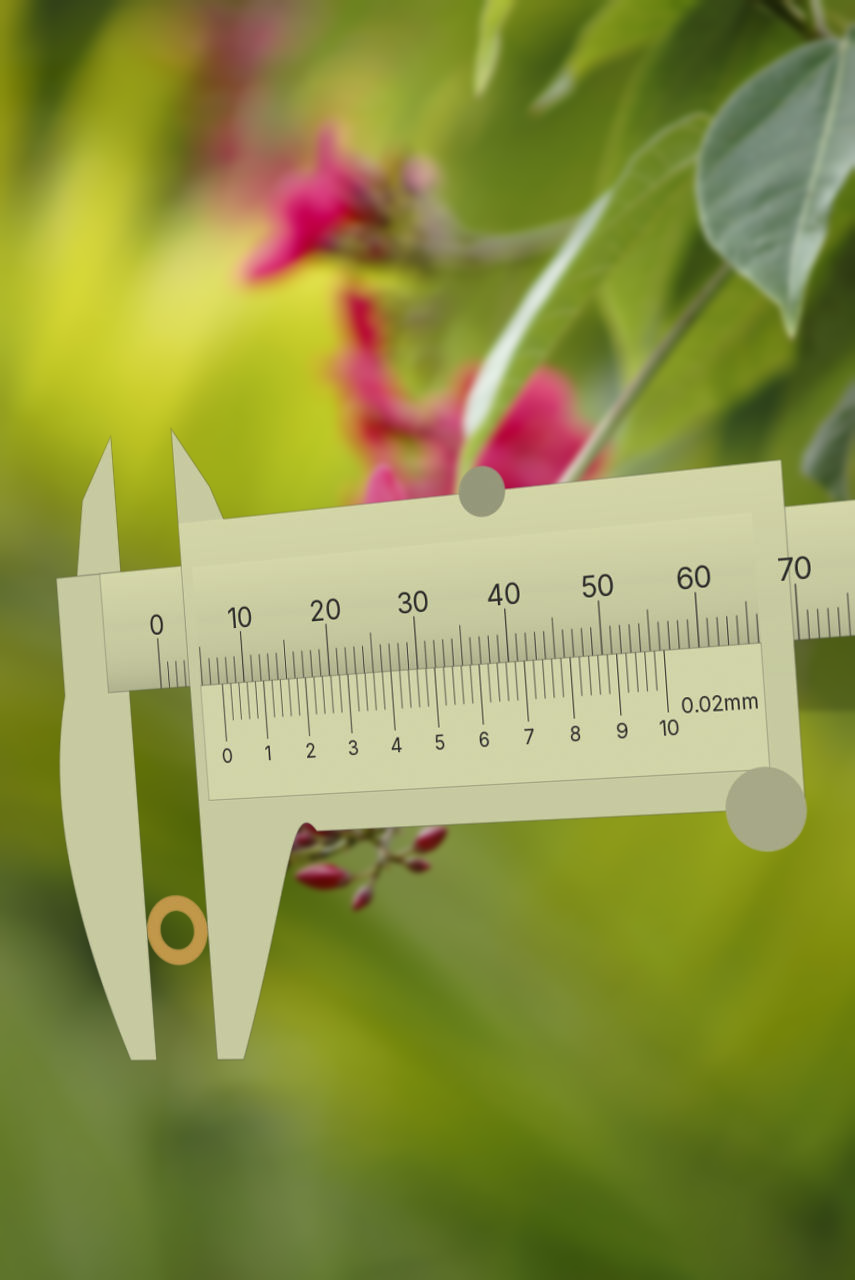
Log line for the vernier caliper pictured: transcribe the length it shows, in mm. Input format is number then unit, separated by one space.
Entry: 7.4 mm
